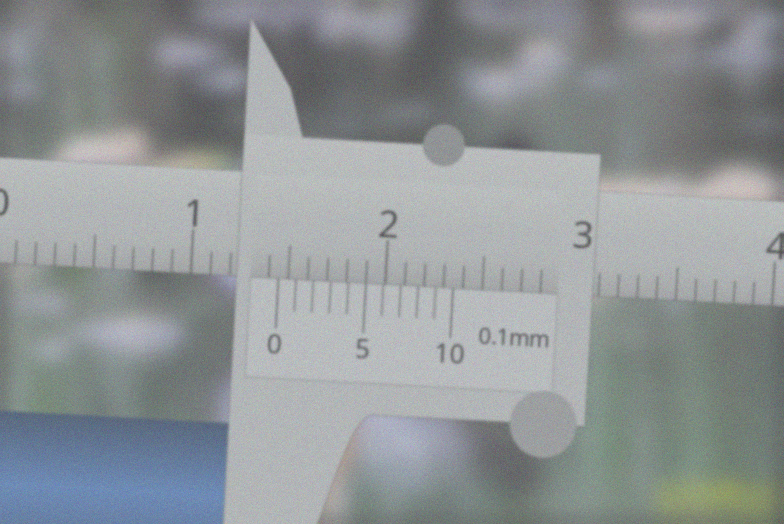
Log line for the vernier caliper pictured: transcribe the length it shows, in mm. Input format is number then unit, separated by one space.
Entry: 14.5 mm
